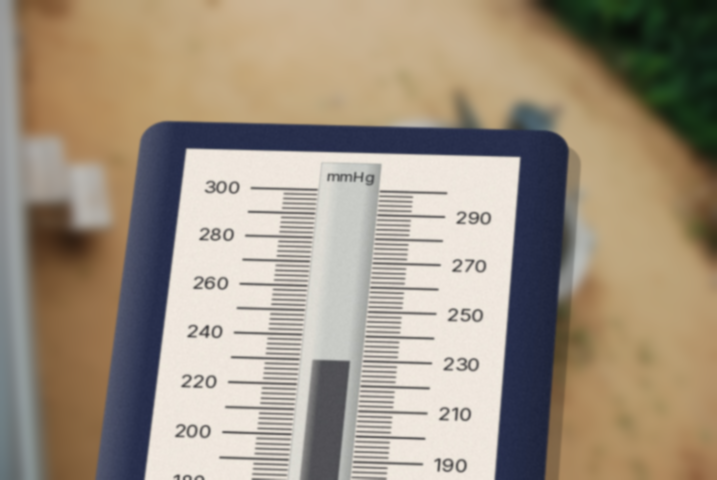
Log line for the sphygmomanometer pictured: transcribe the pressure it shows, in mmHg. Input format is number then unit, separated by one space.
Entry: 230 mmHg
